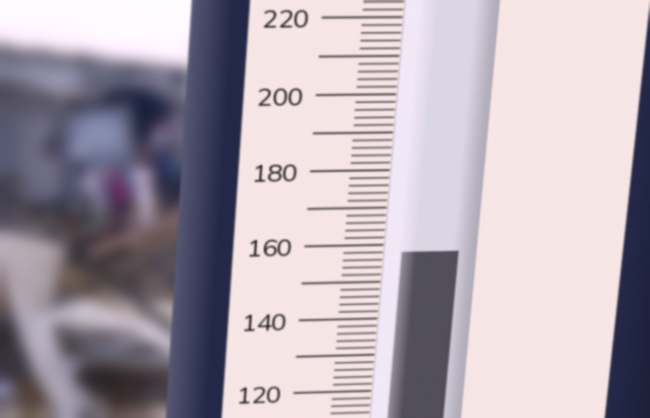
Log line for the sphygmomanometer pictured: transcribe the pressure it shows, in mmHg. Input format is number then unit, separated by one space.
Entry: 158 mmHg
